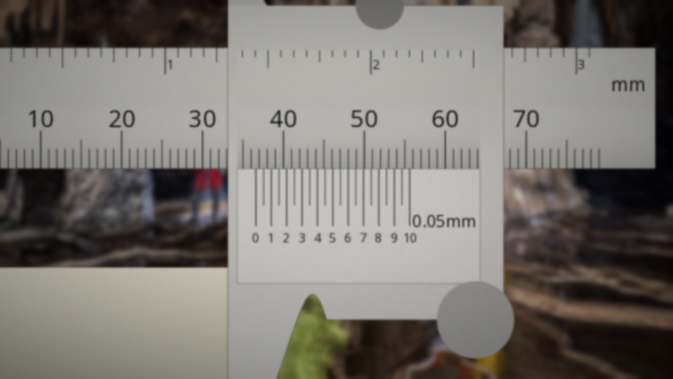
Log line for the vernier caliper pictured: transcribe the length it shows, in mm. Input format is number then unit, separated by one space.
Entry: 36.6 mm
